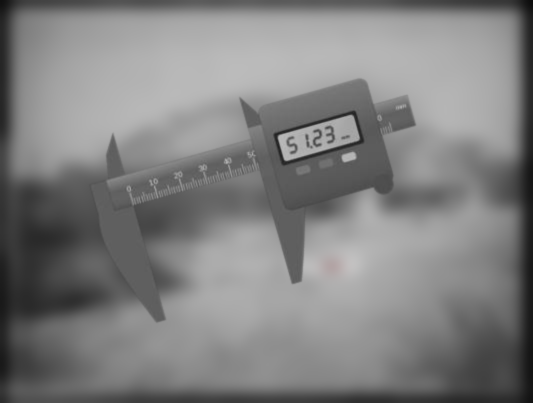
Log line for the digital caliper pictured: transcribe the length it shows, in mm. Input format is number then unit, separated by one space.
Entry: 51.23 mm
